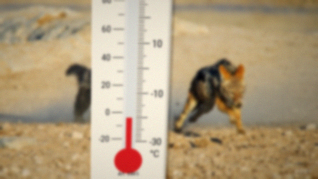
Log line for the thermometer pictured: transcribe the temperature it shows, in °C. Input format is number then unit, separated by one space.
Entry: -20 °C
